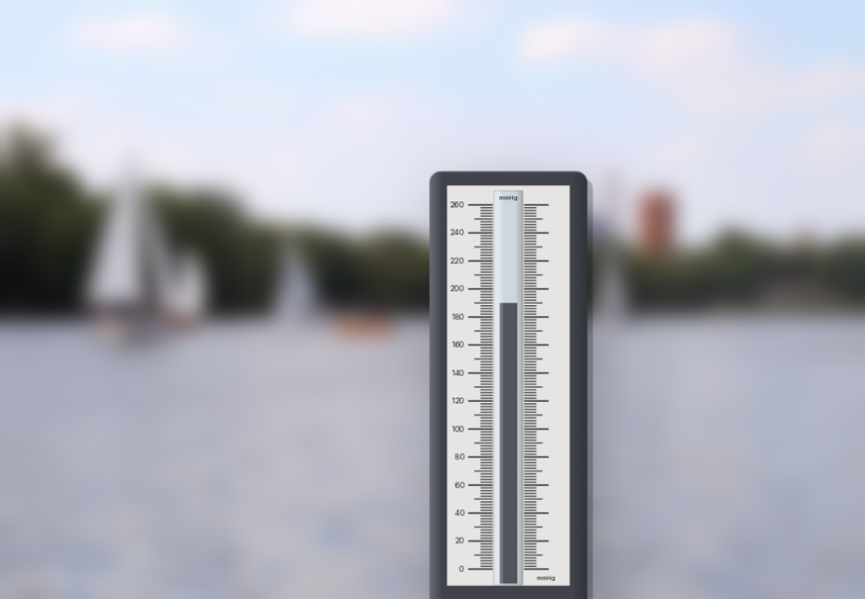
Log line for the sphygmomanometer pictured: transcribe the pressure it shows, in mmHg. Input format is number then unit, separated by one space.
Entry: 190 mmHg
